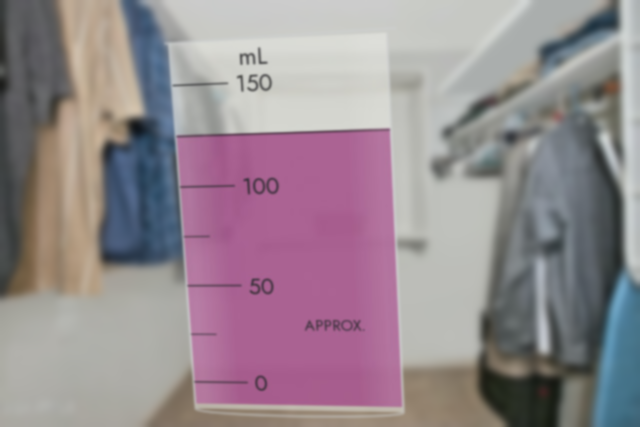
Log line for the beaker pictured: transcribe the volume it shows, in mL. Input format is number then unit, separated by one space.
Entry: 125 mL
